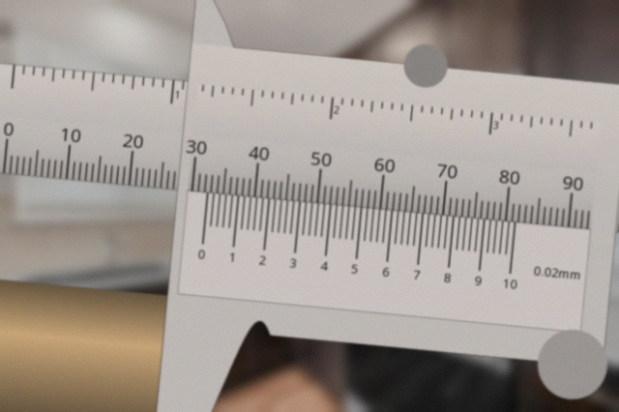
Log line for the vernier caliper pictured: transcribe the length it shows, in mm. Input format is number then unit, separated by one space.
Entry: 32.5 mm
